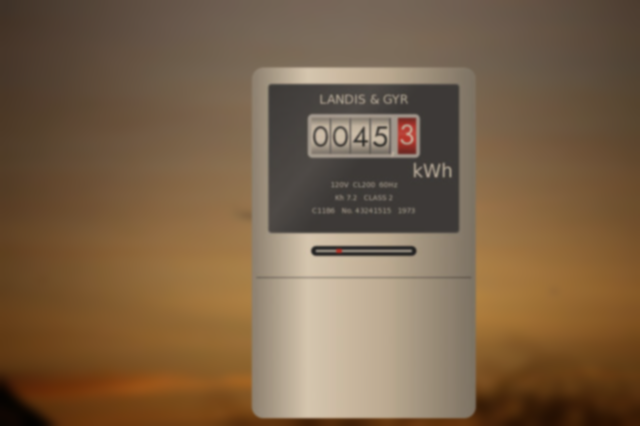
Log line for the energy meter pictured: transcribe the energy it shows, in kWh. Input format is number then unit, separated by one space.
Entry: 45.3 kWh
